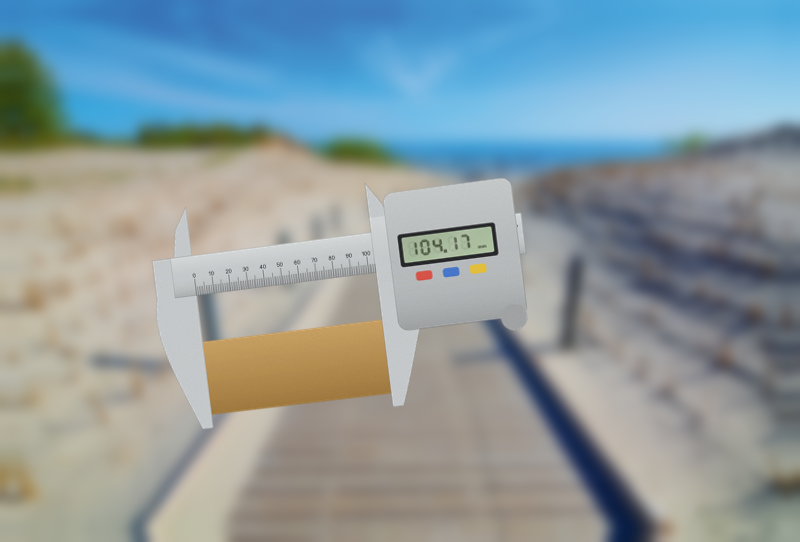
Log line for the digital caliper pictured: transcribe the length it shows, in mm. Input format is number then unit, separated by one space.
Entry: 104.17 mm
